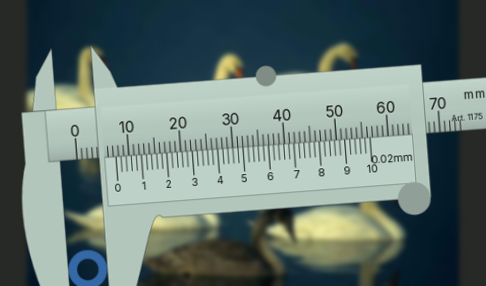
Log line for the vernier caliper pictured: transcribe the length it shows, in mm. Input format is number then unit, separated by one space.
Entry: 7.5 mm
